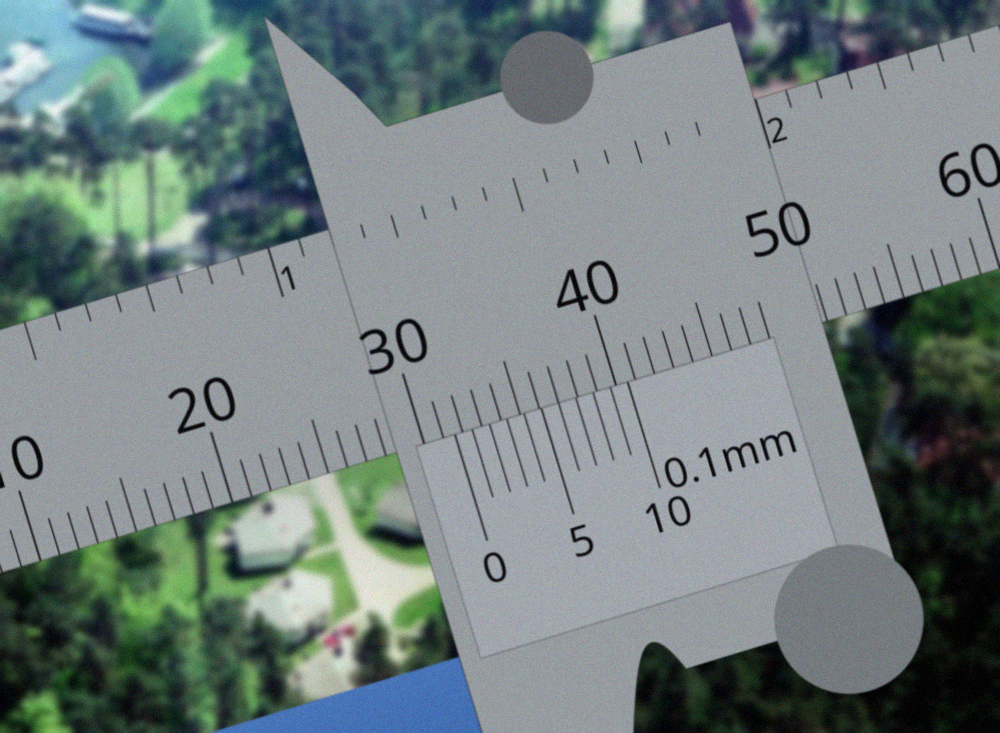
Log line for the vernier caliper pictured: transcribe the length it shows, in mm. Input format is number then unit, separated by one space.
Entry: 31.6 mm
